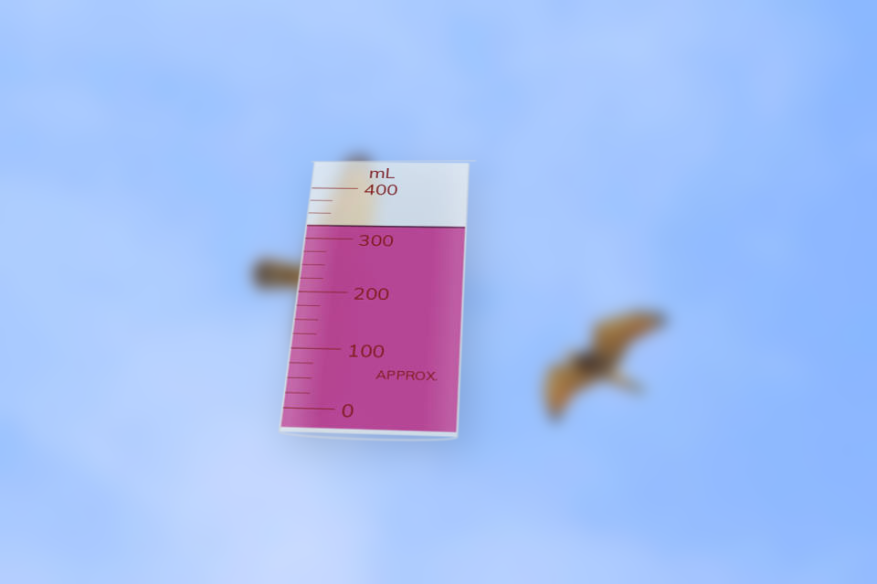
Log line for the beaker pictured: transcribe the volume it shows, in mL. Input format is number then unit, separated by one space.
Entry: 325 mL
